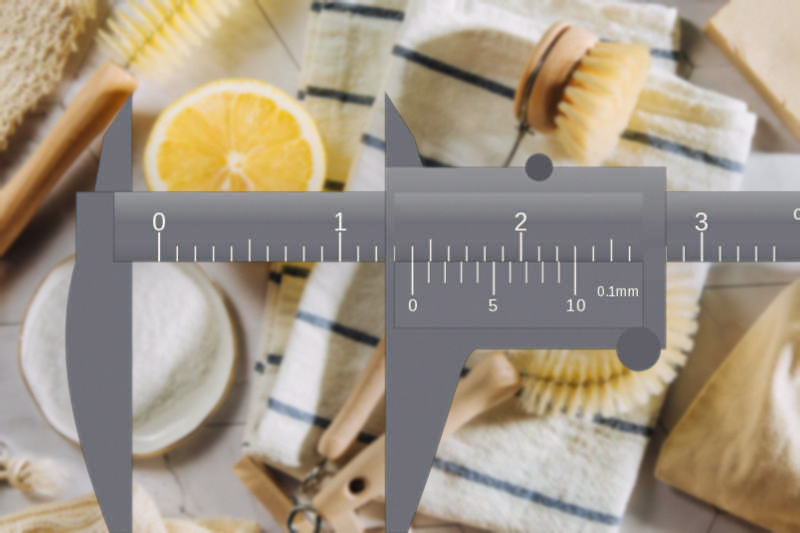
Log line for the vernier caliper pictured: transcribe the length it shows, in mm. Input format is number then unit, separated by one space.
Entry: 14.0 mm
